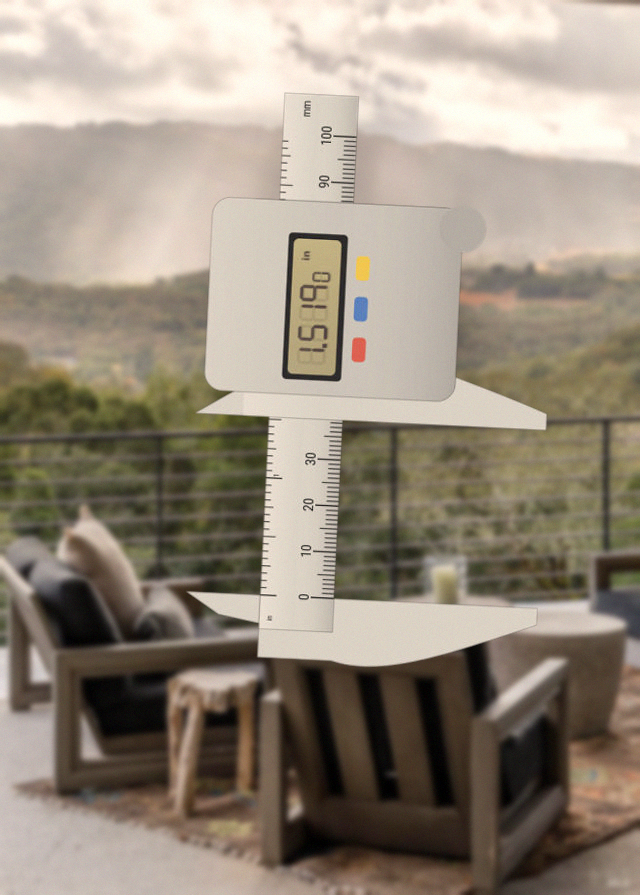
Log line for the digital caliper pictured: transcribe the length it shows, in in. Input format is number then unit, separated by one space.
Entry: 1.5190 in
